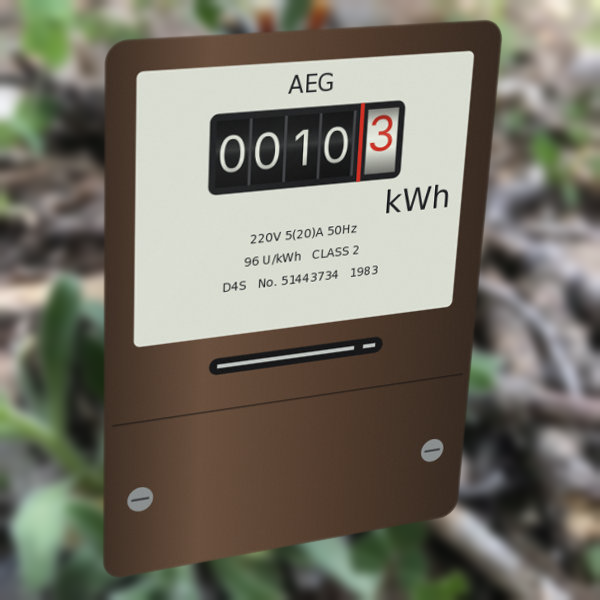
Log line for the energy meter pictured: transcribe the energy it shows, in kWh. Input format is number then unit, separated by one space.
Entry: 10.3 kWh
